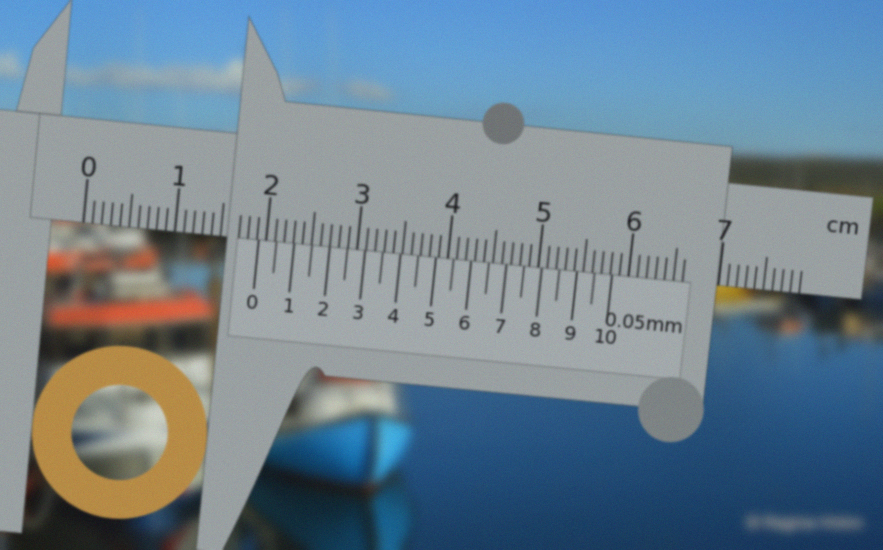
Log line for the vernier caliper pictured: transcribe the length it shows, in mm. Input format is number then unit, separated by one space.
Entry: 19.2 mm
